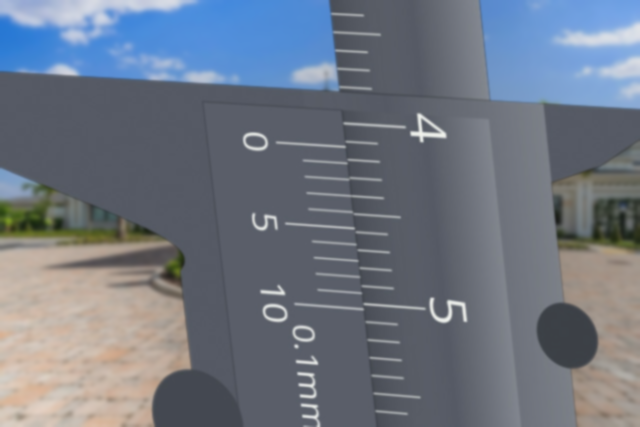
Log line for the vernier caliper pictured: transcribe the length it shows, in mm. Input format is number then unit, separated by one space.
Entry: 41.3 mm
